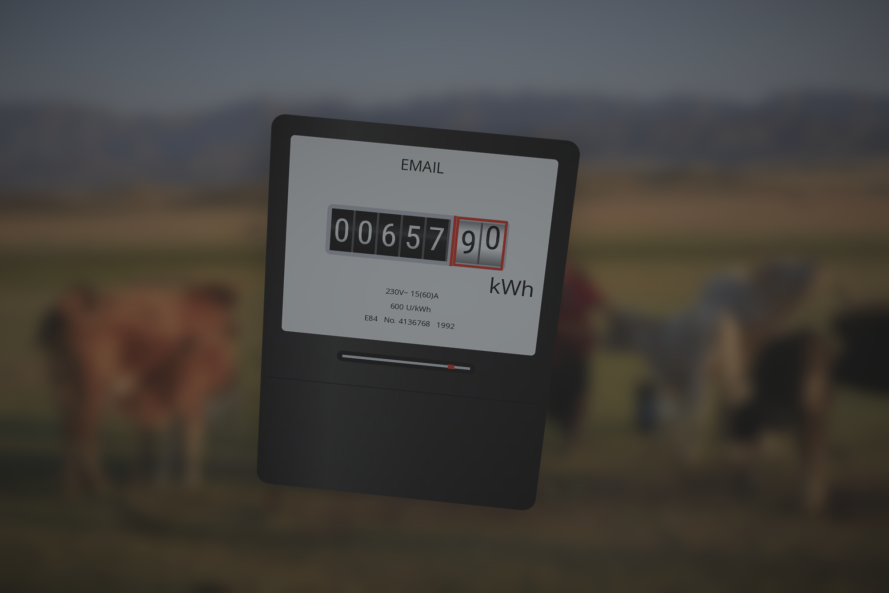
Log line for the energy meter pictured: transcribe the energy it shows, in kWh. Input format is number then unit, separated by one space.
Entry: 657.90 kWh
